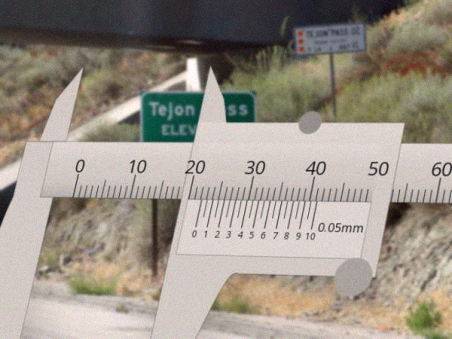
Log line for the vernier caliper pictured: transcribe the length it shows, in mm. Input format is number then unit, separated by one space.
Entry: 22.2 mm
